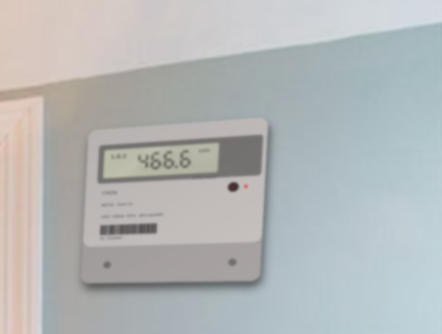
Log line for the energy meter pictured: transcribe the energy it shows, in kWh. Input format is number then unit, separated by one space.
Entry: 466.6 kWh
